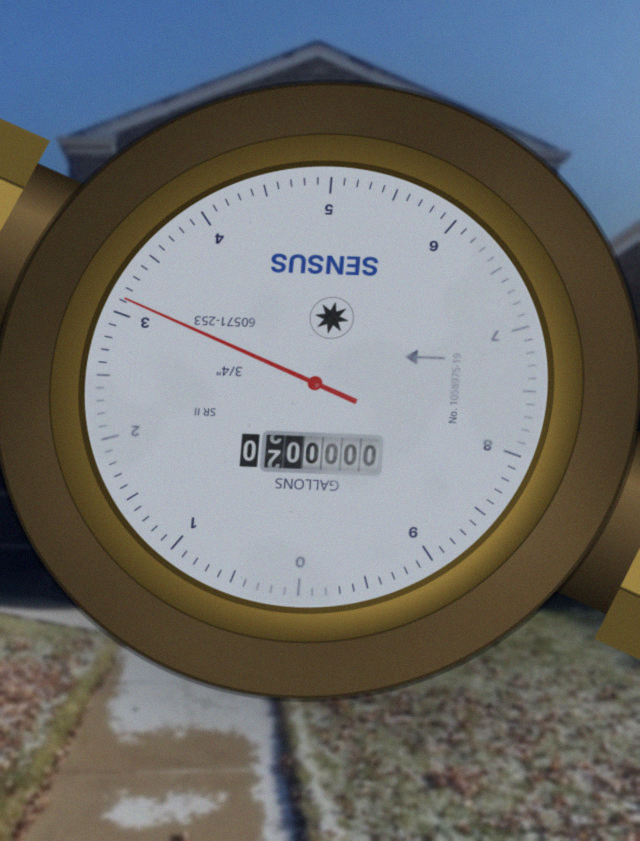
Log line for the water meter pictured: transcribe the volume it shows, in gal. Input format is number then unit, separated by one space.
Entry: 23.1 gal
